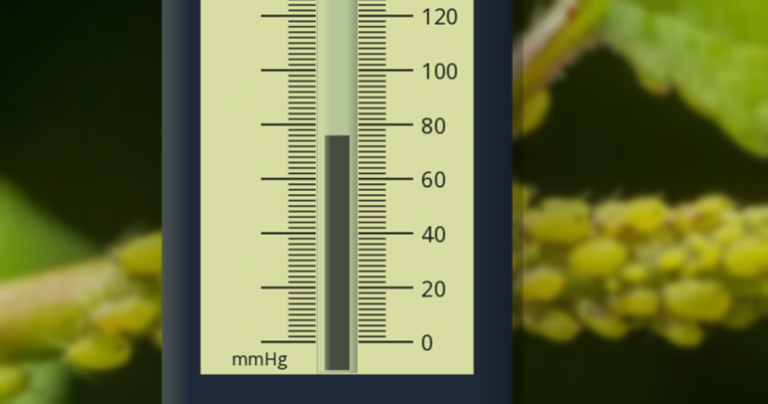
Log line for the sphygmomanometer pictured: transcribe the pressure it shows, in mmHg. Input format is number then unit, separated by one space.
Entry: 76 mmHg
